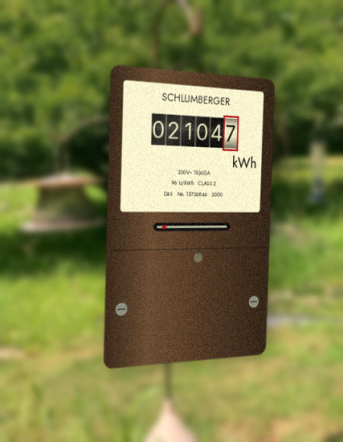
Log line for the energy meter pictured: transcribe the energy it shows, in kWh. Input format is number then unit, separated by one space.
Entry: 2104.7 kWh
